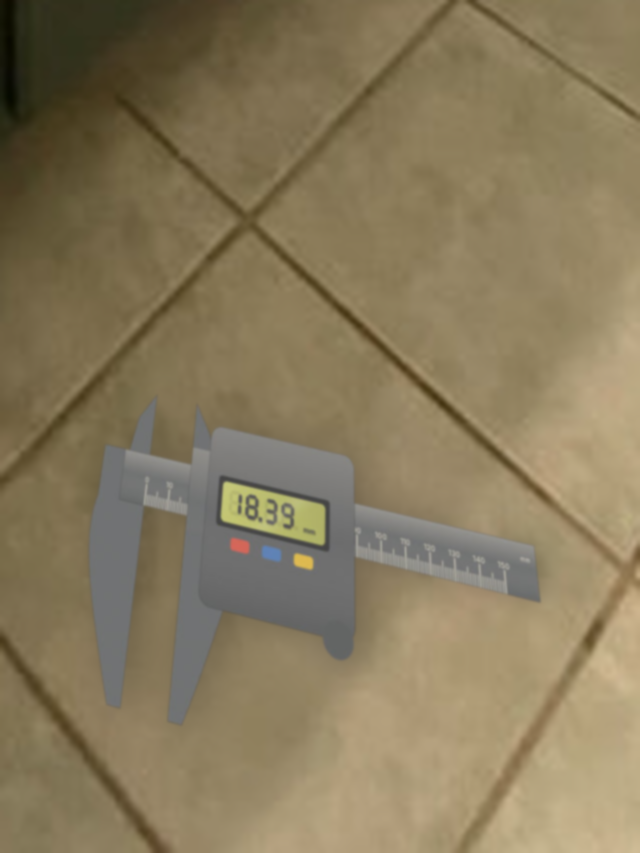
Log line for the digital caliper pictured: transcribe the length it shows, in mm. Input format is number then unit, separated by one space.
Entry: 18.39 mm
